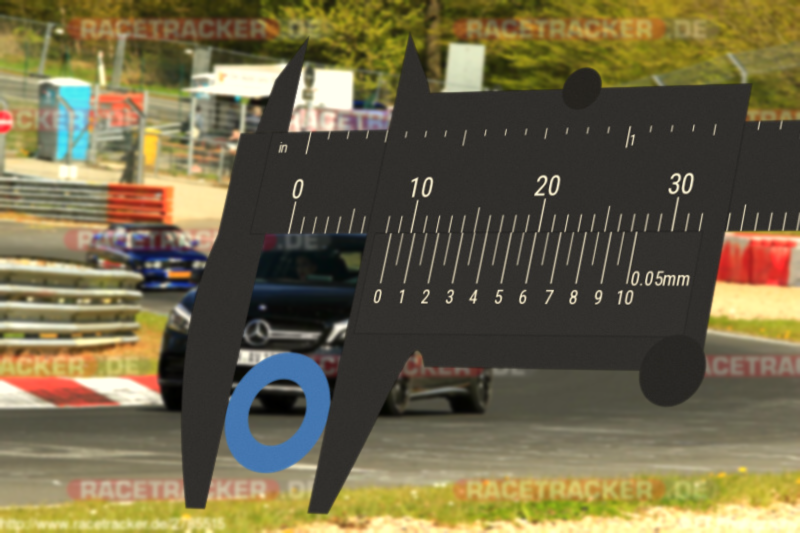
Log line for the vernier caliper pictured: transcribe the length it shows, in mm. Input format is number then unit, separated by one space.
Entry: 8.4 mm
